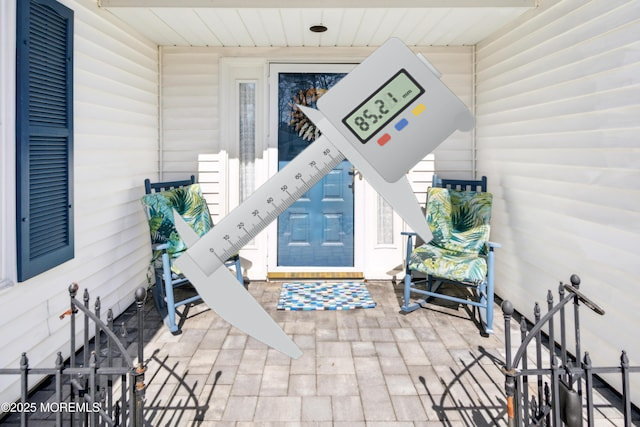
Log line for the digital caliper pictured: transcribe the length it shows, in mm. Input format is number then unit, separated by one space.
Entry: 85.21 mm
